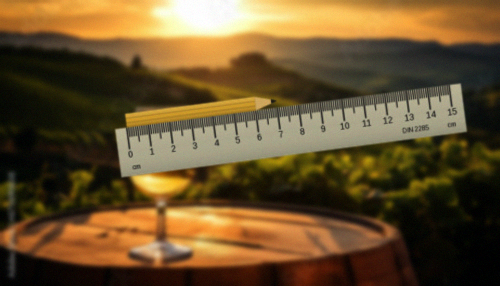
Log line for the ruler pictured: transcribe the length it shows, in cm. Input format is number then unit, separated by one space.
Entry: 7 cm
